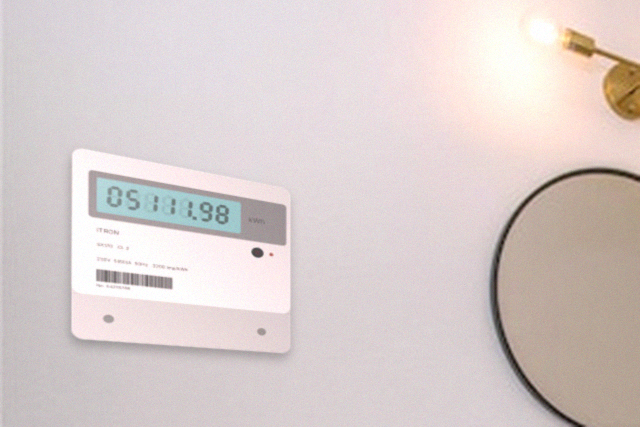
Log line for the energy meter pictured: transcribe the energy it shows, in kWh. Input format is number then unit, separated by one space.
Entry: 5111.98 kWh
